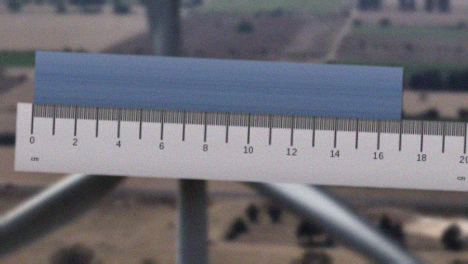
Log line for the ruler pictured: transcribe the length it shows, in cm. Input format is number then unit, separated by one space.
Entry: 17 cm
